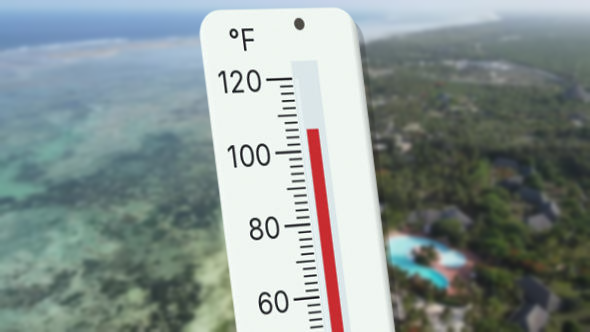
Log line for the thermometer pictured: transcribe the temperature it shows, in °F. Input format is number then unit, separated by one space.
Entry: 106 °F
